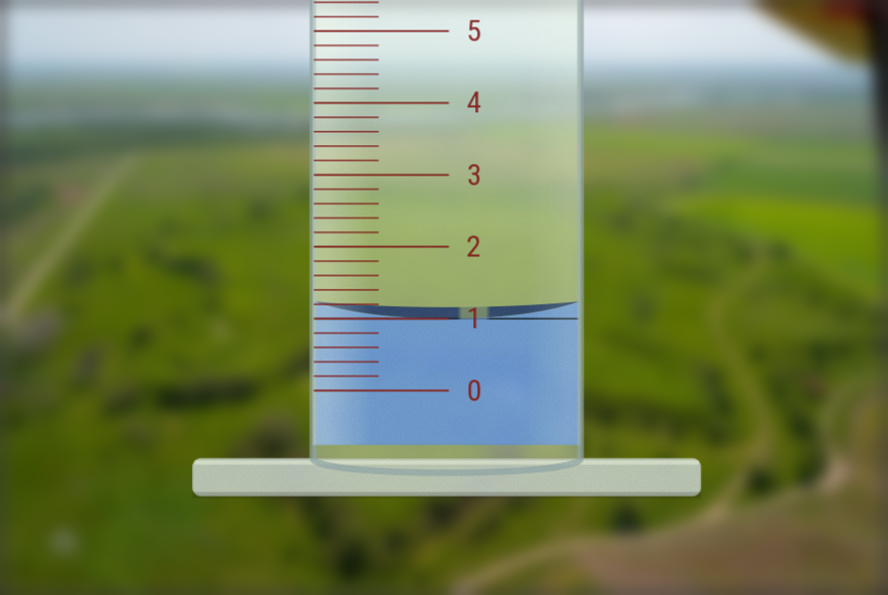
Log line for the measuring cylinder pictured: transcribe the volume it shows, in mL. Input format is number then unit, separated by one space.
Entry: 1 mL
